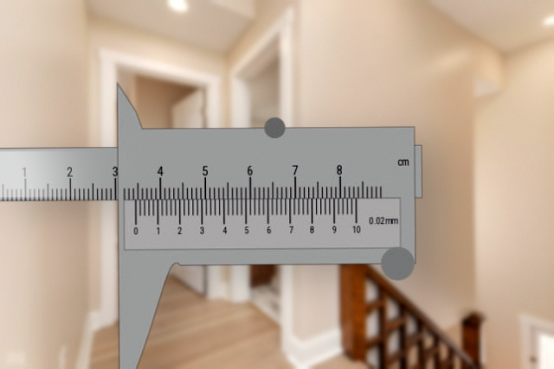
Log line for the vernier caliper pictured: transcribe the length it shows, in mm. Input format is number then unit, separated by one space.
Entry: 34.5 mm
